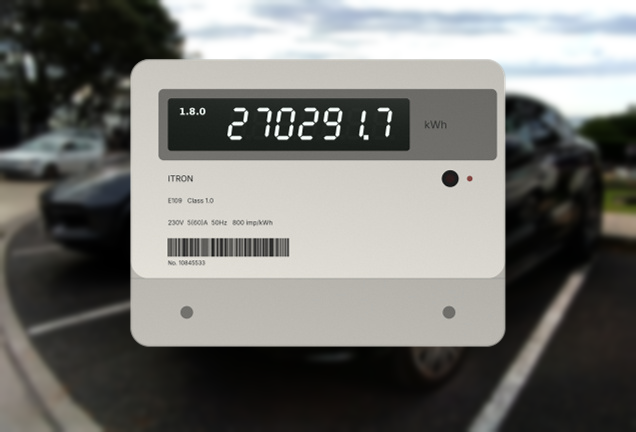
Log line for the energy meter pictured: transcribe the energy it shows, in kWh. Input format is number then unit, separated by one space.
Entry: 270291.7 kWh
